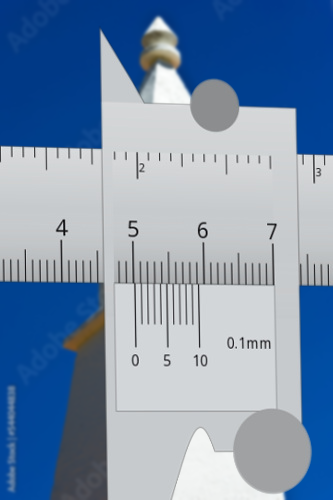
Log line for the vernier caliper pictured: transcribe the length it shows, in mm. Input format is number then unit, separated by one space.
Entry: 50.2 mm
